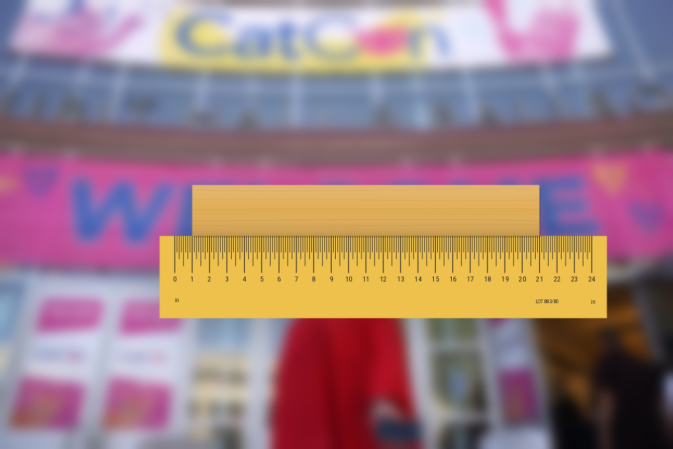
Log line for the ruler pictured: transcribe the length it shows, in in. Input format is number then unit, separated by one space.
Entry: 20 in
